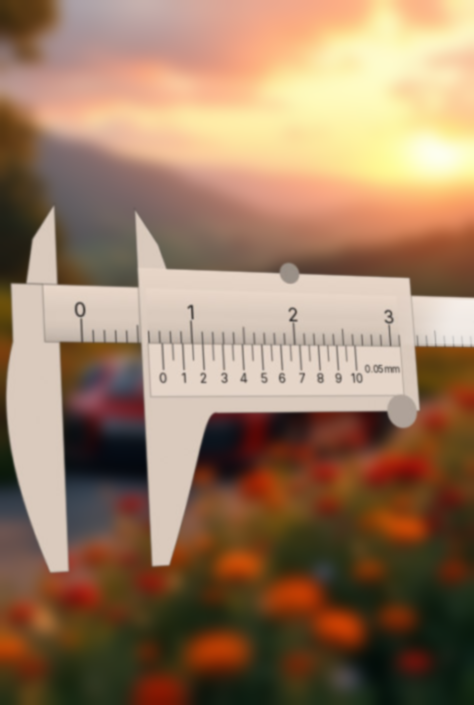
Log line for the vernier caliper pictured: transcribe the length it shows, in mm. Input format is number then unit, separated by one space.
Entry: 7.2 mm
